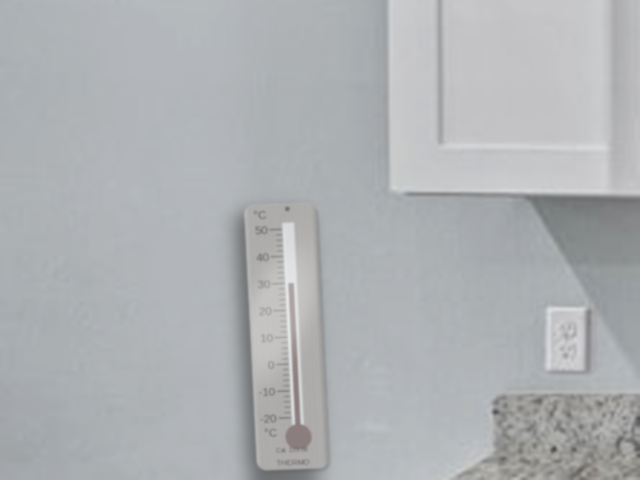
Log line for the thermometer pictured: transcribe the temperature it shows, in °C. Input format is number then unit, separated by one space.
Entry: 30 °C
